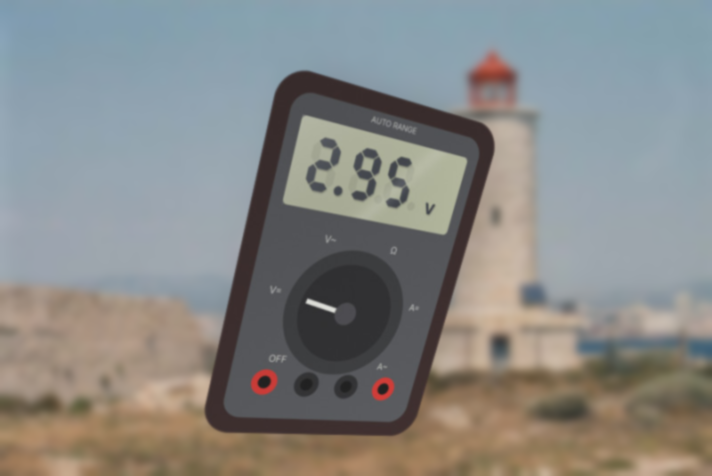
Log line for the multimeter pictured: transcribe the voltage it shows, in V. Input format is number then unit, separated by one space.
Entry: 2.95 V
